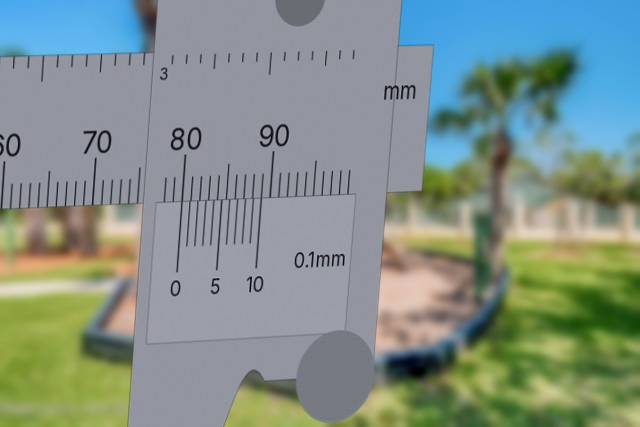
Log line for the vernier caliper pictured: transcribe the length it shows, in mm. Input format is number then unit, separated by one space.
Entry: 80.0 mm
